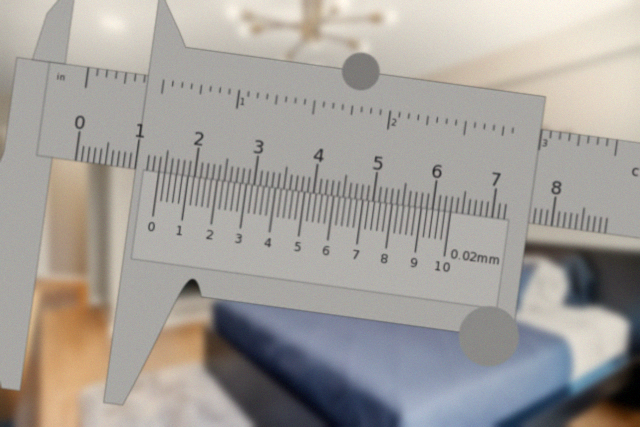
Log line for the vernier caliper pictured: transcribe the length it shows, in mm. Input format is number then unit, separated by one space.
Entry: 14.0 mm
